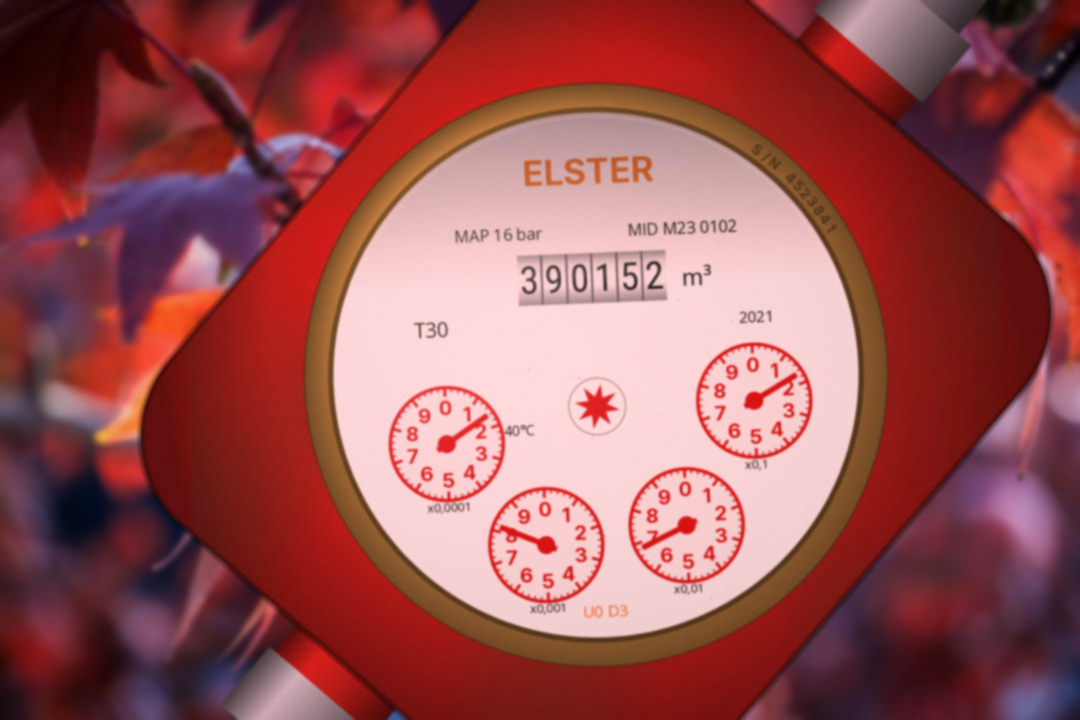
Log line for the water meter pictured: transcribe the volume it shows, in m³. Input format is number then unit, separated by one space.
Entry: 390152.1681 m³
